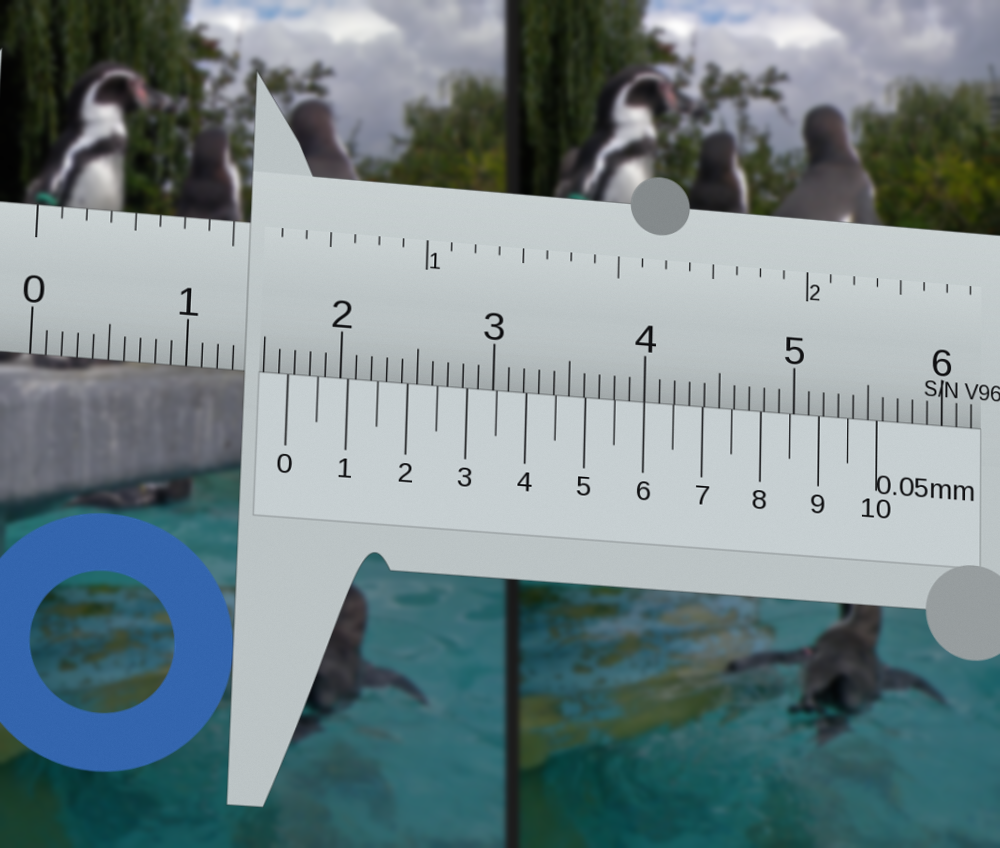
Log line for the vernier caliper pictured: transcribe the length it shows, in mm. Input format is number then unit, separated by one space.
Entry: 16.6 mm
